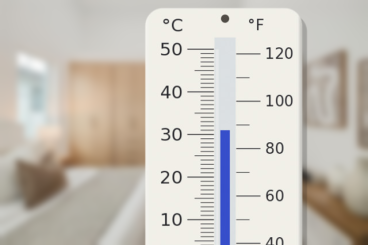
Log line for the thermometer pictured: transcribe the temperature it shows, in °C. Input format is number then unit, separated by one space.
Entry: 31 °C
